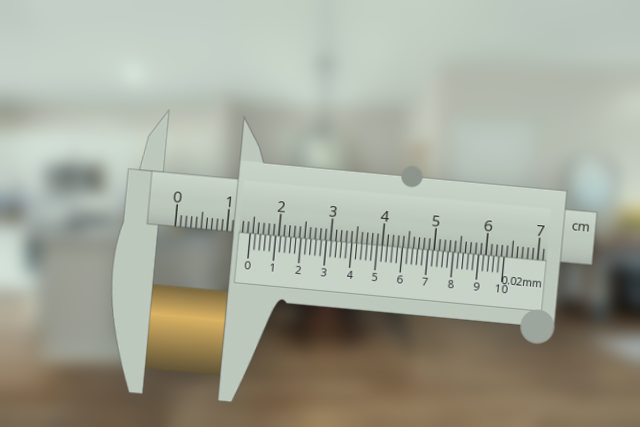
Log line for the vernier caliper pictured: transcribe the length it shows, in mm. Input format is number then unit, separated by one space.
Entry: 14.5 mm
